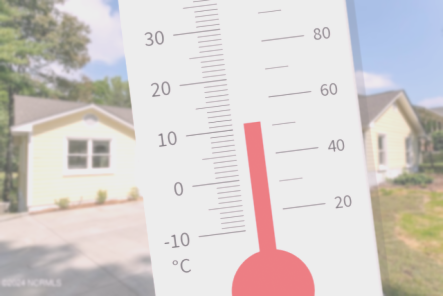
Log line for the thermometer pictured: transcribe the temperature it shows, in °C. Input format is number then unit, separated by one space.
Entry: 11 °C
